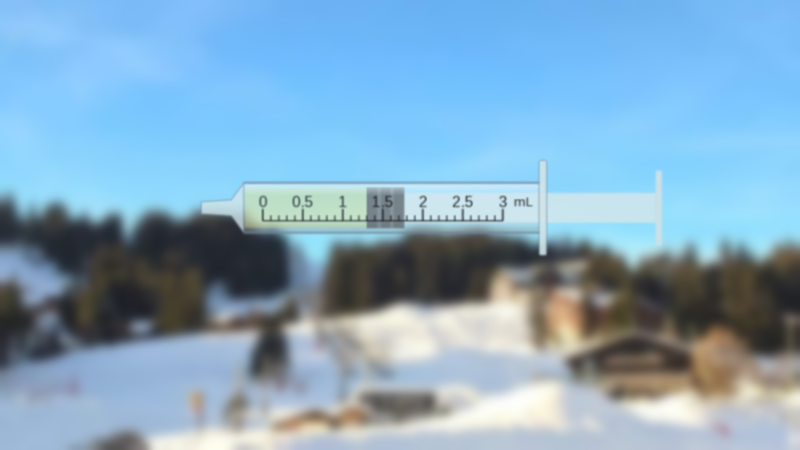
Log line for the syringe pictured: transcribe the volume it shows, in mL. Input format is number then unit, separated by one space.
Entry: 1.3 mL
